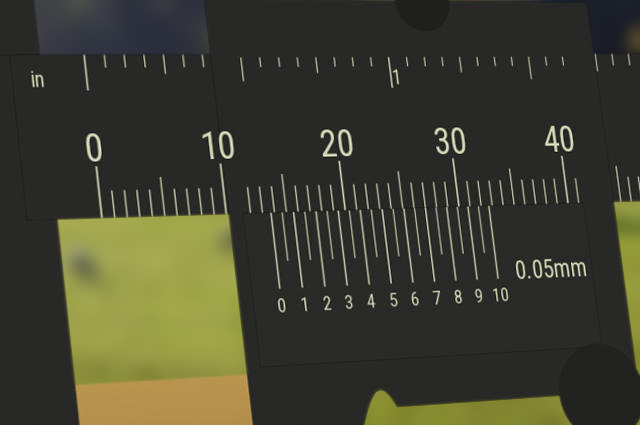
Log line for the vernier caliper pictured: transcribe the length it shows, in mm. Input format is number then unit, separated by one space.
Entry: 13.7 mm
